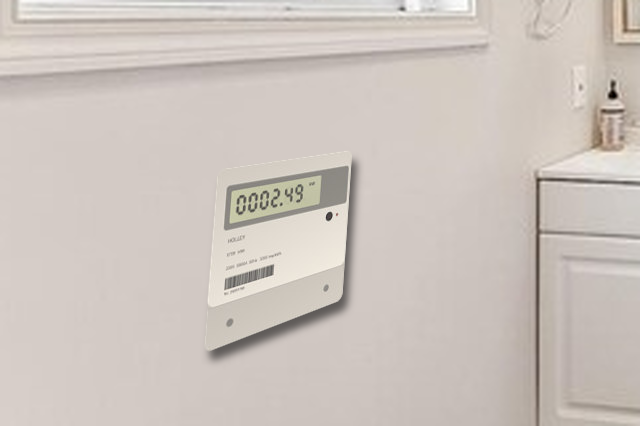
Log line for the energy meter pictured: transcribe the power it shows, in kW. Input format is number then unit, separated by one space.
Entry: 2.49 kW
